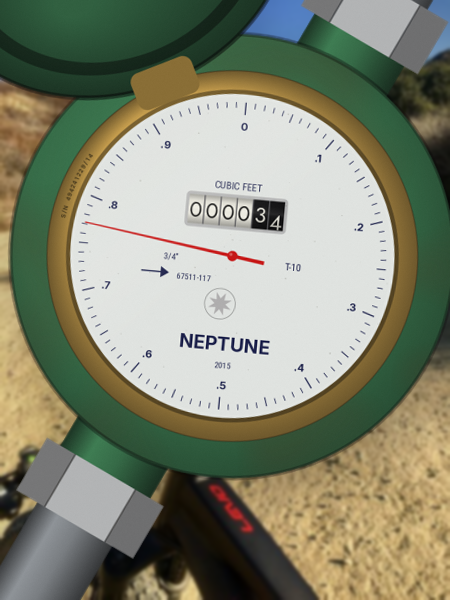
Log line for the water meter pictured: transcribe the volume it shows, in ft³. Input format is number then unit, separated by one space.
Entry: 33.77 ft³
